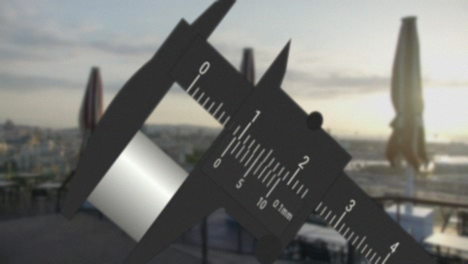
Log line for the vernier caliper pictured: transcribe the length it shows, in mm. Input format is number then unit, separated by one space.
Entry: 9.5 mm
